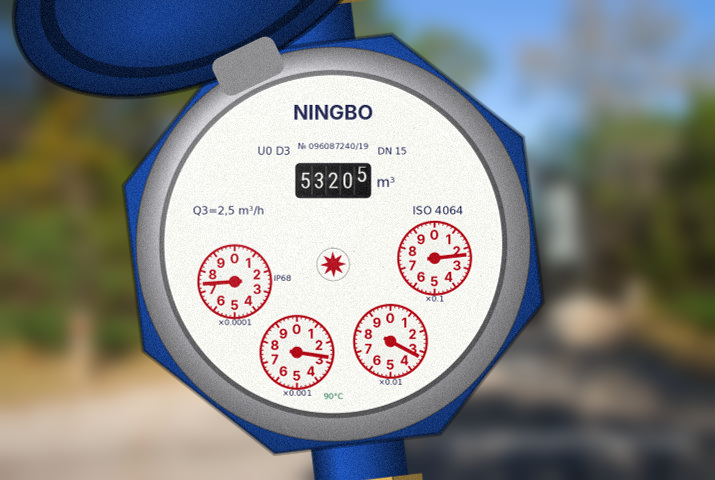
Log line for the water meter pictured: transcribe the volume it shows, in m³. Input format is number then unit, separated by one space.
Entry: 53205.2327 m³
